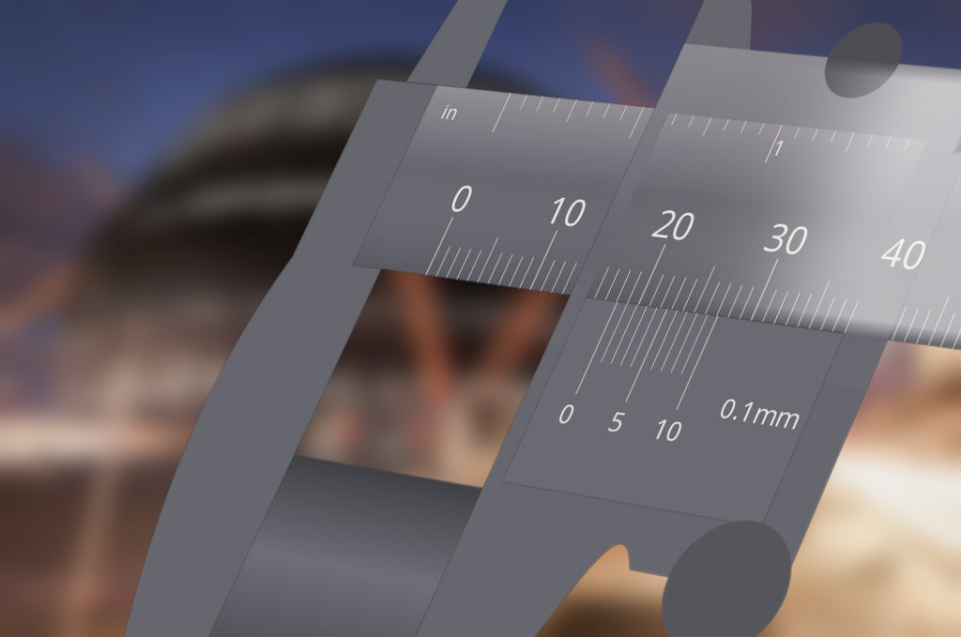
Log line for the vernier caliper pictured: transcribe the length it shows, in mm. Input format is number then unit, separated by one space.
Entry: 18.1 mm
